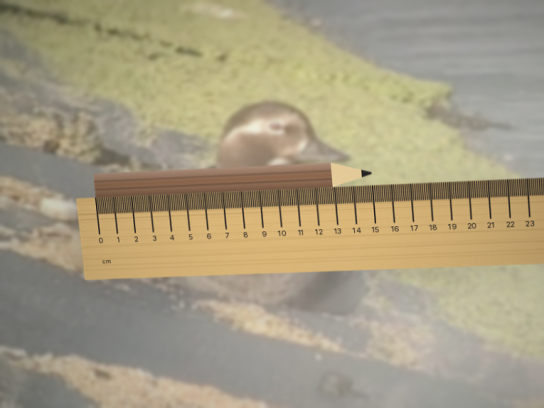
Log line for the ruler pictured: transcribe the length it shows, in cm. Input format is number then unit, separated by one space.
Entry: 15 cm
